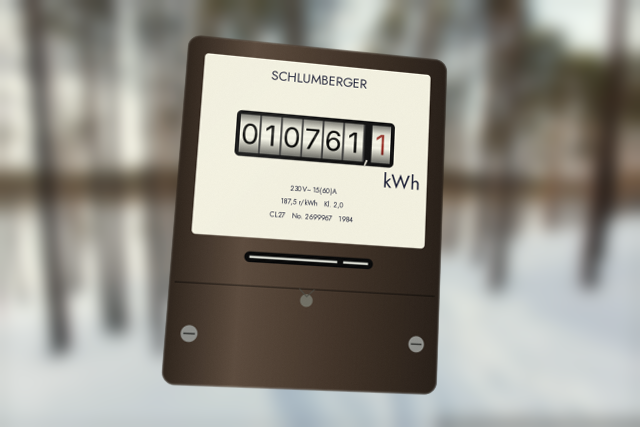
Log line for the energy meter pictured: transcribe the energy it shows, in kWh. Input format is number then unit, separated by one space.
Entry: 10761.1 kWh
